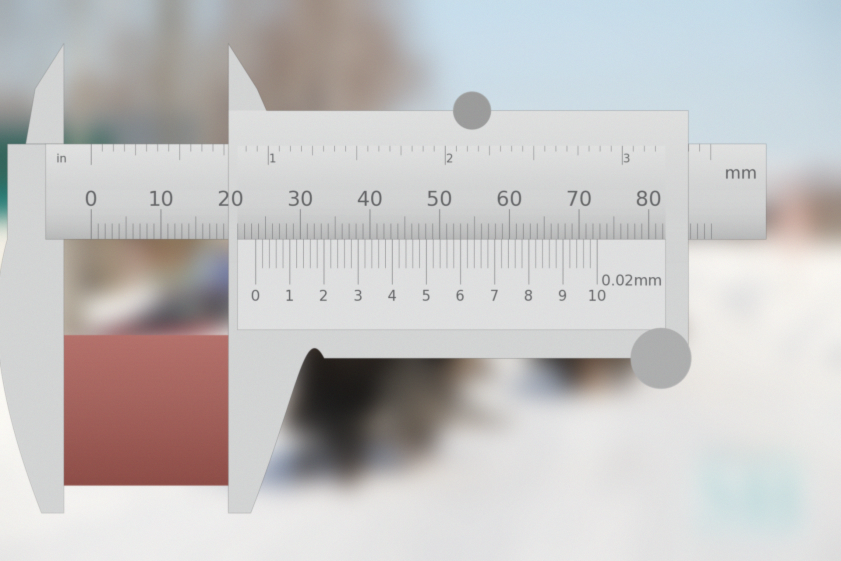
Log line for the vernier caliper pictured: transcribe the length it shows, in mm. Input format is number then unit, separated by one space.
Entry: 23.6 mm
